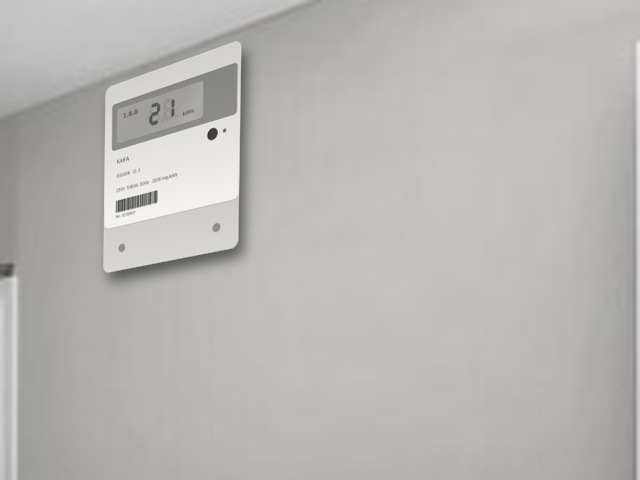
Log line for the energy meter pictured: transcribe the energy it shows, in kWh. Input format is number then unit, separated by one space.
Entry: 21 kWh
